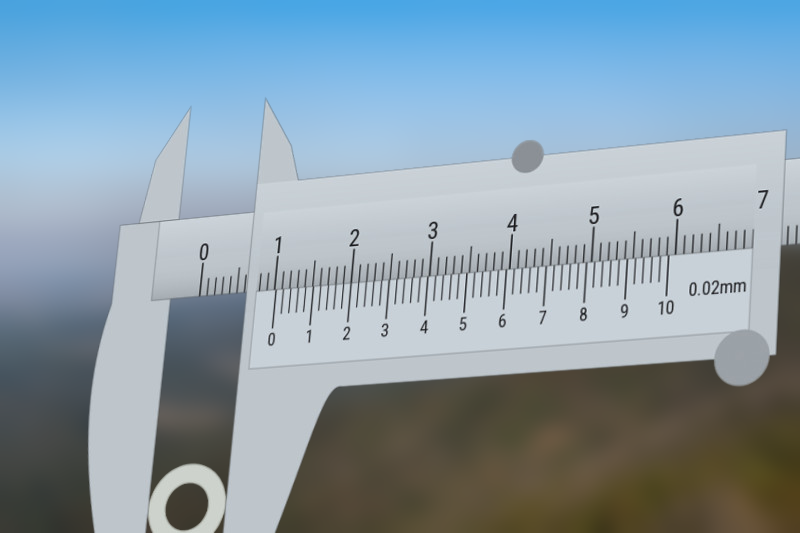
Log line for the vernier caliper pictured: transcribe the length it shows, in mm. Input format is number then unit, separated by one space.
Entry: 10.2 mm
